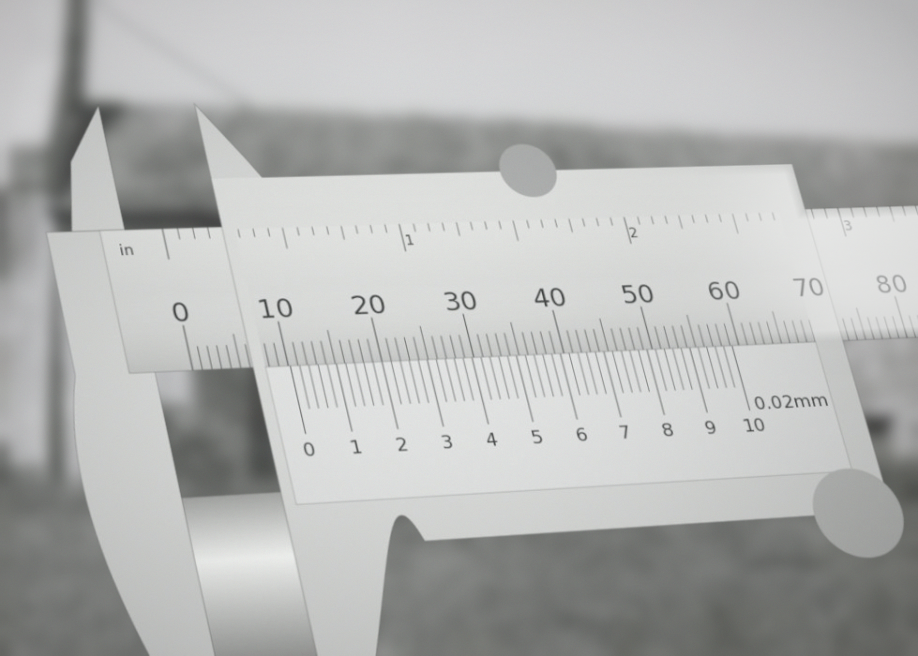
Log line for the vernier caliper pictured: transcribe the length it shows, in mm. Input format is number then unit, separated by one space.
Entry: 10.2 mm
